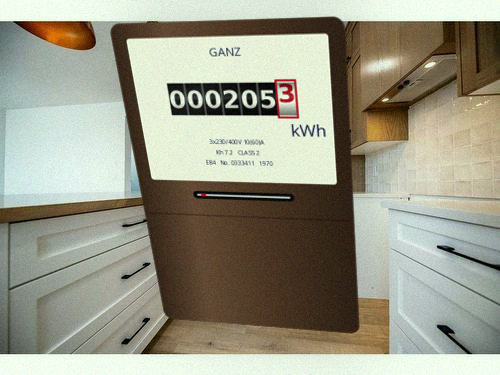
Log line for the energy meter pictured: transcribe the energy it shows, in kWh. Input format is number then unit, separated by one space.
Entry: 205.3 kWh
